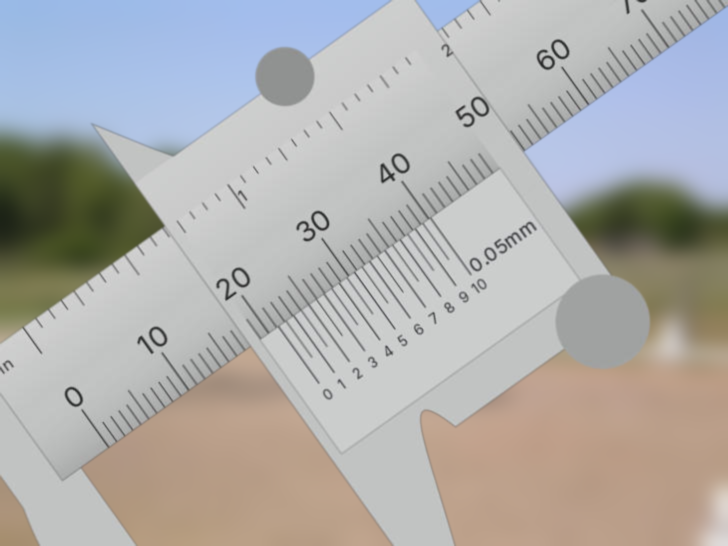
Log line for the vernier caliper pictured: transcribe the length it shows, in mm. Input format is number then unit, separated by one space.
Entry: 21.2 mm
